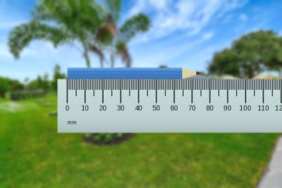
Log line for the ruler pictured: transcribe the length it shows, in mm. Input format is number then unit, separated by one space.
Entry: 75 mm
